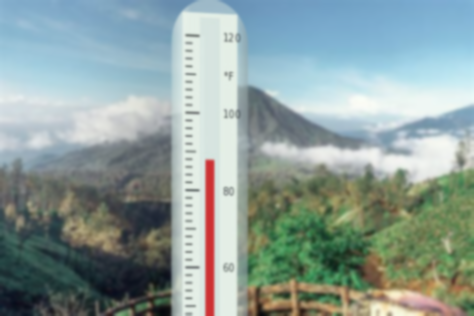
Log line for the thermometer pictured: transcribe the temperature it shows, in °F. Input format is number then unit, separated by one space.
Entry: 88 °F
